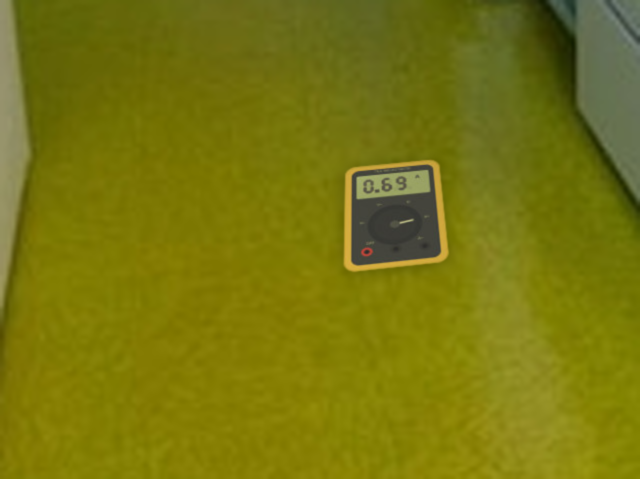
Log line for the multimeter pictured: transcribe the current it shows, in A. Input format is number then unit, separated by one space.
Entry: 0.69 A
